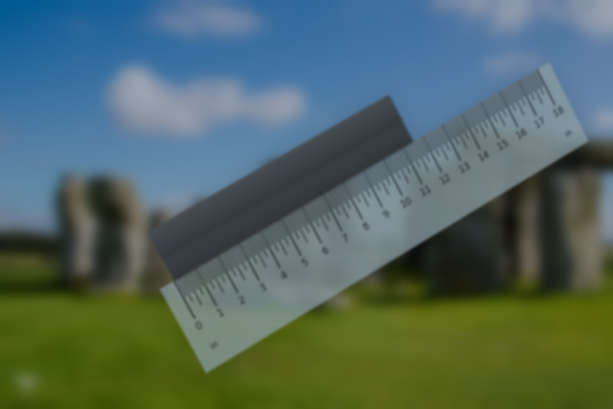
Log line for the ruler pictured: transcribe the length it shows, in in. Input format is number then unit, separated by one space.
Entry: 11.5 in
